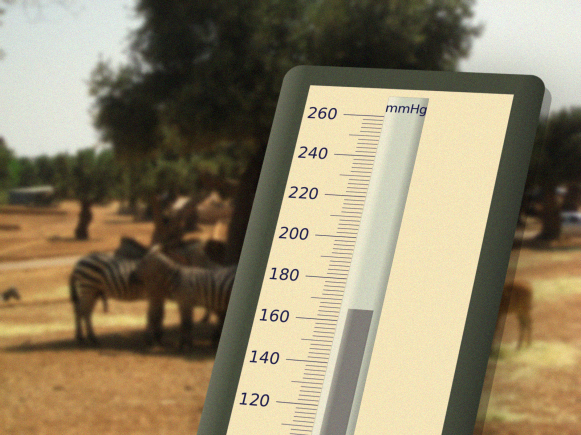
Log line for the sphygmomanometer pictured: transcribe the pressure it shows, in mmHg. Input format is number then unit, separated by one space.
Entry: 166 mmHg
